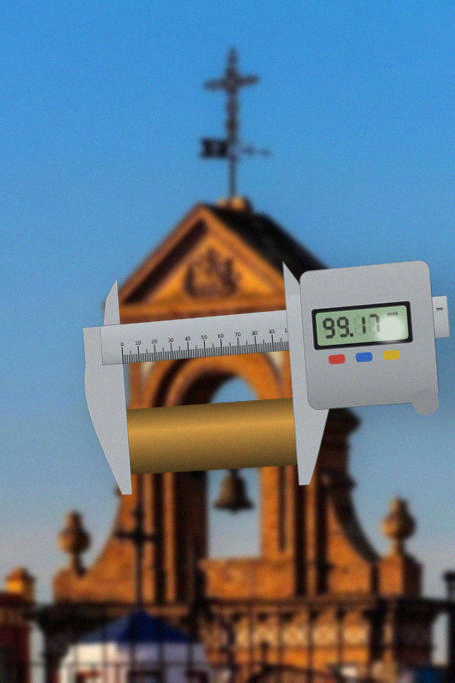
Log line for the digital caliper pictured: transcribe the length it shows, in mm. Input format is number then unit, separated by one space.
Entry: 99.17 mm
